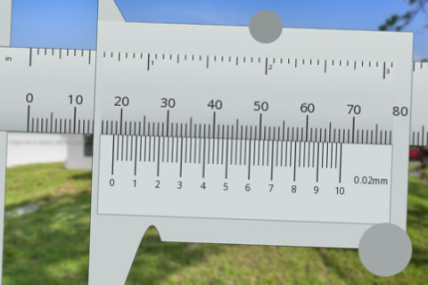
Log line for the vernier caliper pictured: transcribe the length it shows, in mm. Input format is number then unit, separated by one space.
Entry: 18.5 mm
